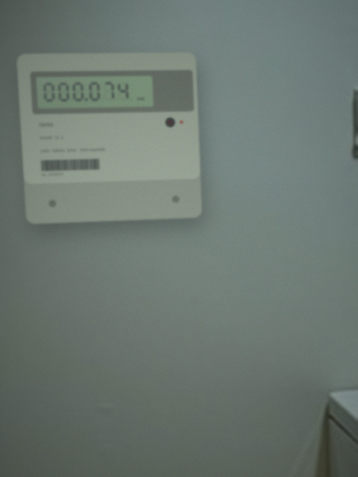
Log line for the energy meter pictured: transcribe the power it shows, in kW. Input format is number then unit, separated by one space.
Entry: 0.074 kW
